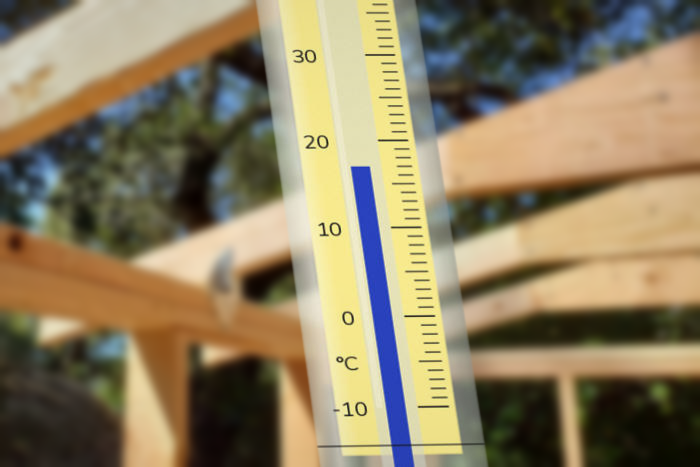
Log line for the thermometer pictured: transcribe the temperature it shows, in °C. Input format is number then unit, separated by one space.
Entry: 17 °C
